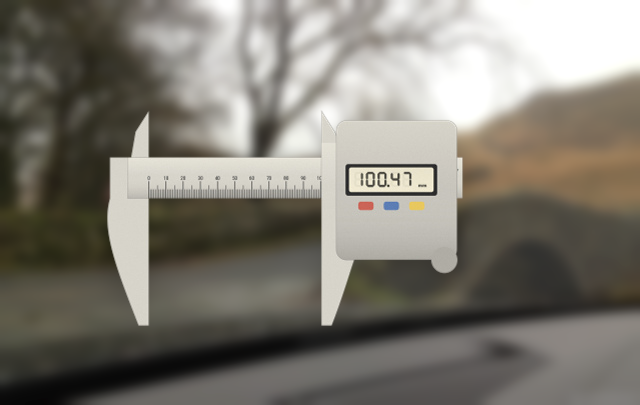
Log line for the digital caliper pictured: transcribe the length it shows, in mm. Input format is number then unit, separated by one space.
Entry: 100.47 mm
